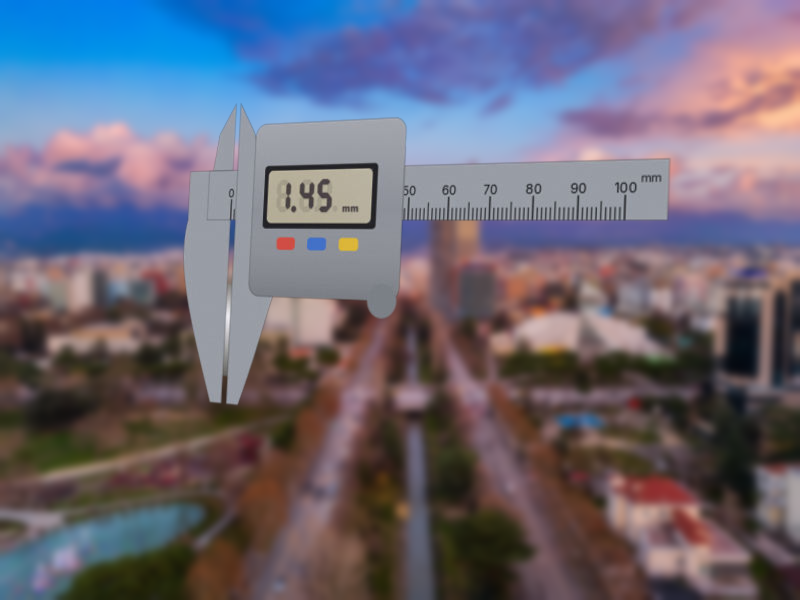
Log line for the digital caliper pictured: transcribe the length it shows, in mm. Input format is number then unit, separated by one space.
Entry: 1.45 mm
